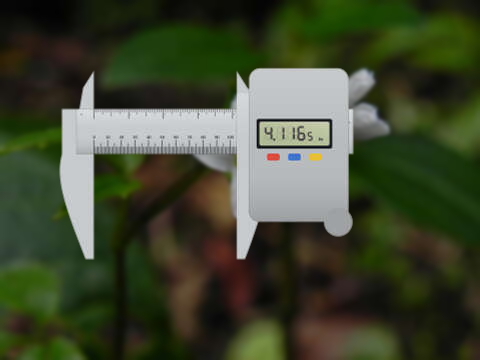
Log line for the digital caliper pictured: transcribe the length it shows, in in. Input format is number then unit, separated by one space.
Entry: 4.1165 in
